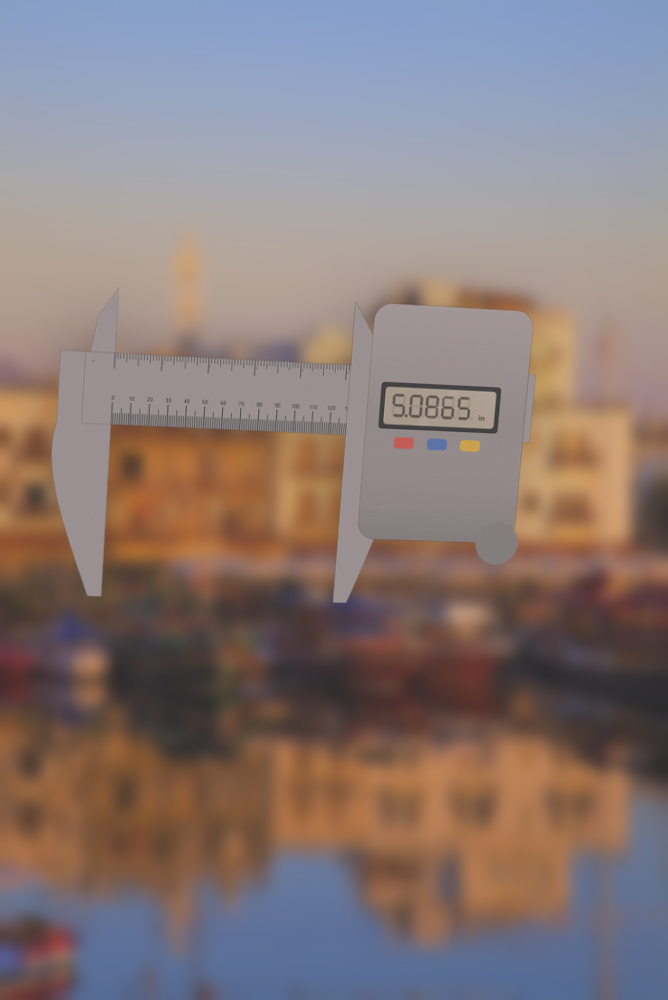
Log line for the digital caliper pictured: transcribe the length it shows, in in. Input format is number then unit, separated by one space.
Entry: 5.0865 in
